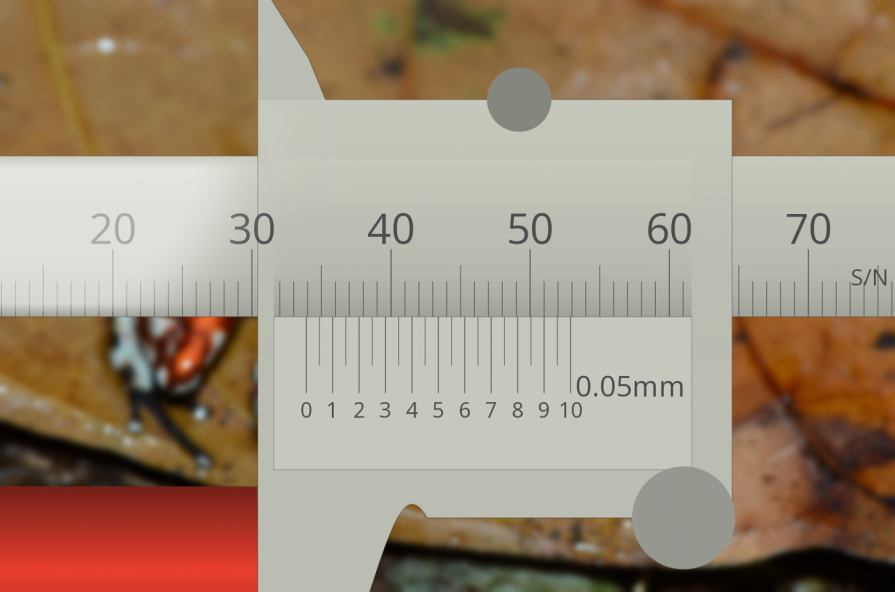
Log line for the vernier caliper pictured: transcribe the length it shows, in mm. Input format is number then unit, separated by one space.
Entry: 33.9 mm
